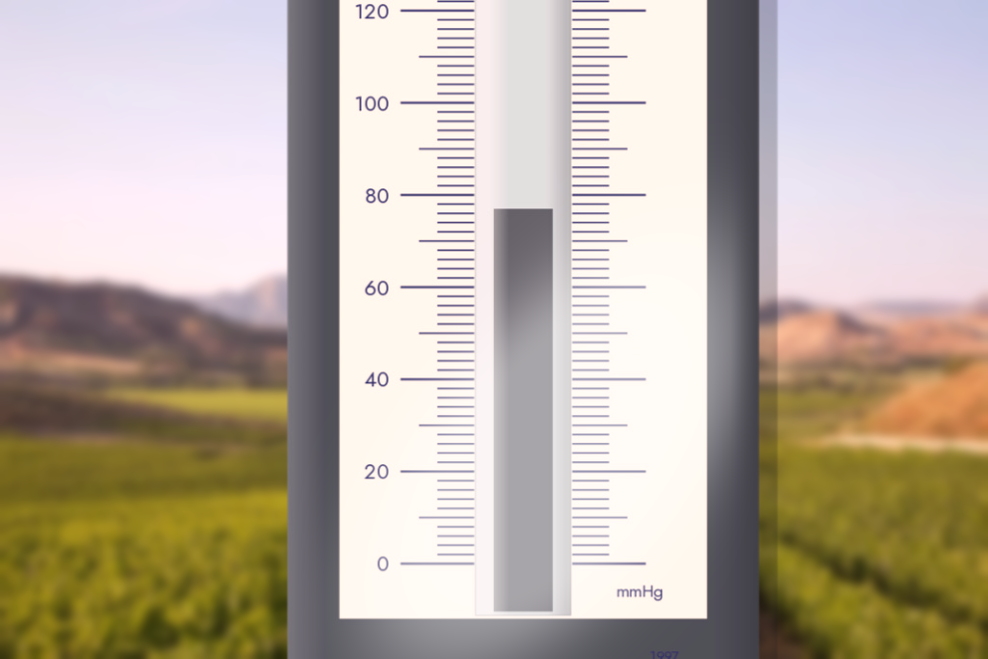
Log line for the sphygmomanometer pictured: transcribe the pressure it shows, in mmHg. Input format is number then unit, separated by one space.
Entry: 77 mmHg
